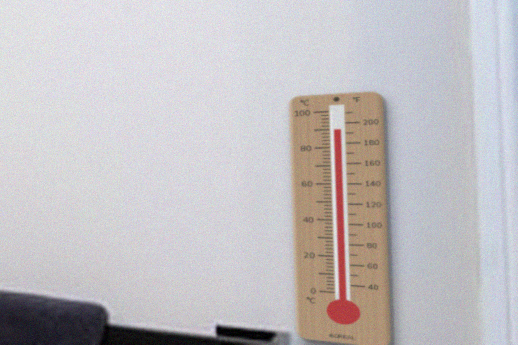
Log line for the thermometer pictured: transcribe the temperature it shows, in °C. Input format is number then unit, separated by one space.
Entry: 90 °C
